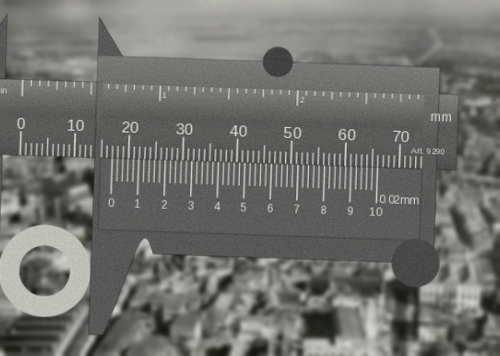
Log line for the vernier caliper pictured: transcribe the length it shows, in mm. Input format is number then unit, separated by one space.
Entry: 17.0 mm
